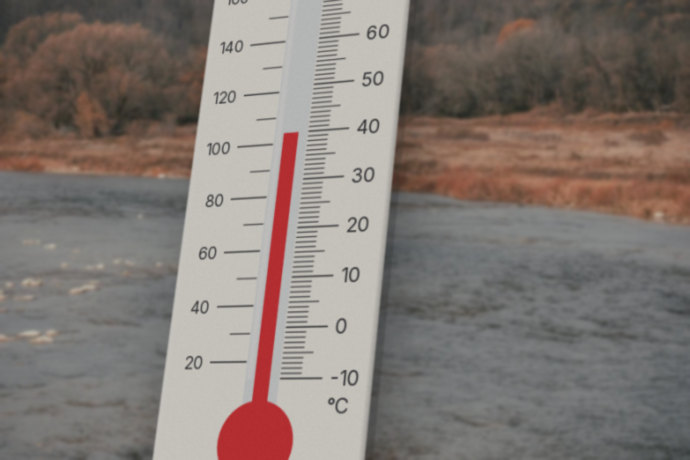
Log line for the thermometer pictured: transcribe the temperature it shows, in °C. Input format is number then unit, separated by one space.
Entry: 40 °C
